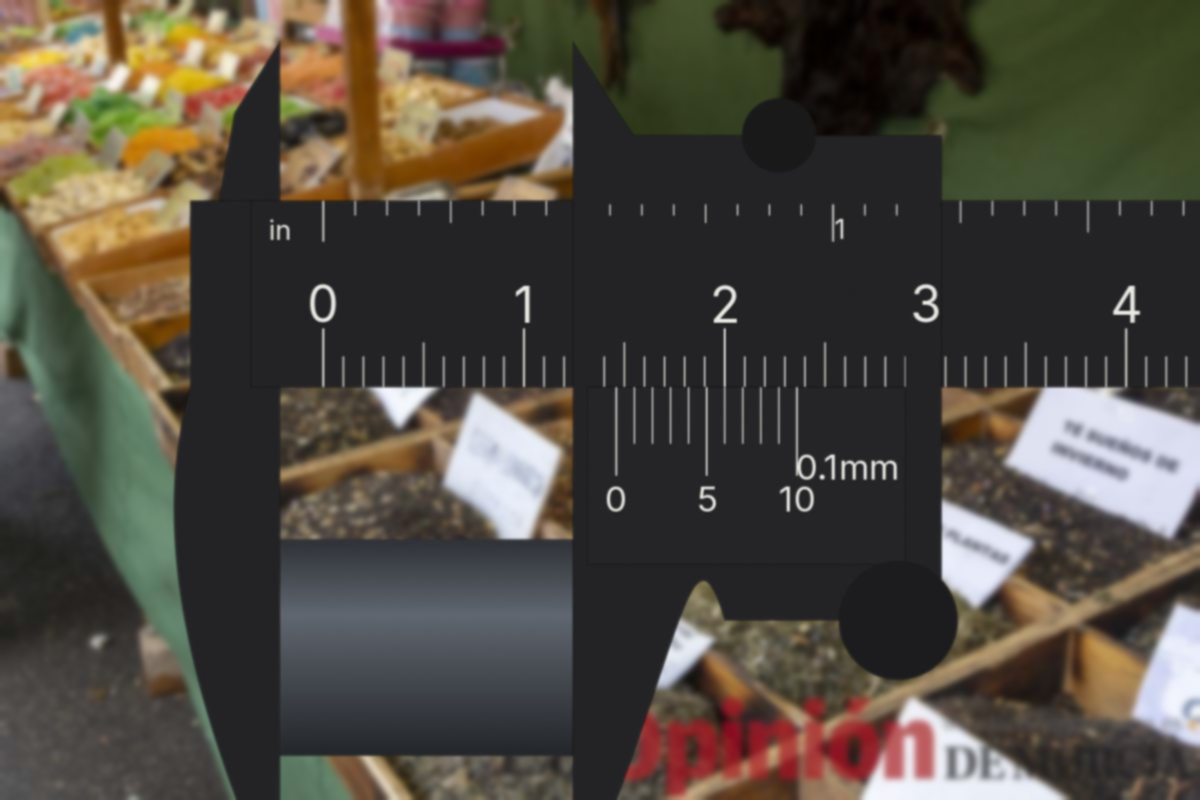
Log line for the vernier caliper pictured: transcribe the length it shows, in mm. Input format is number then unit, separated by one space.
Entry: 14.6 mm
